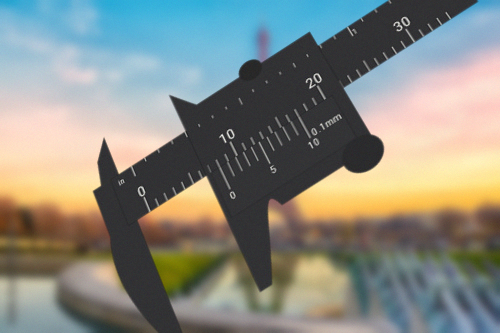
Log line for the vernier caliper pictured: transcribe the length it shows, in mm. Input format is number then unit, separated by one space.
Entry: 8.0 mm
